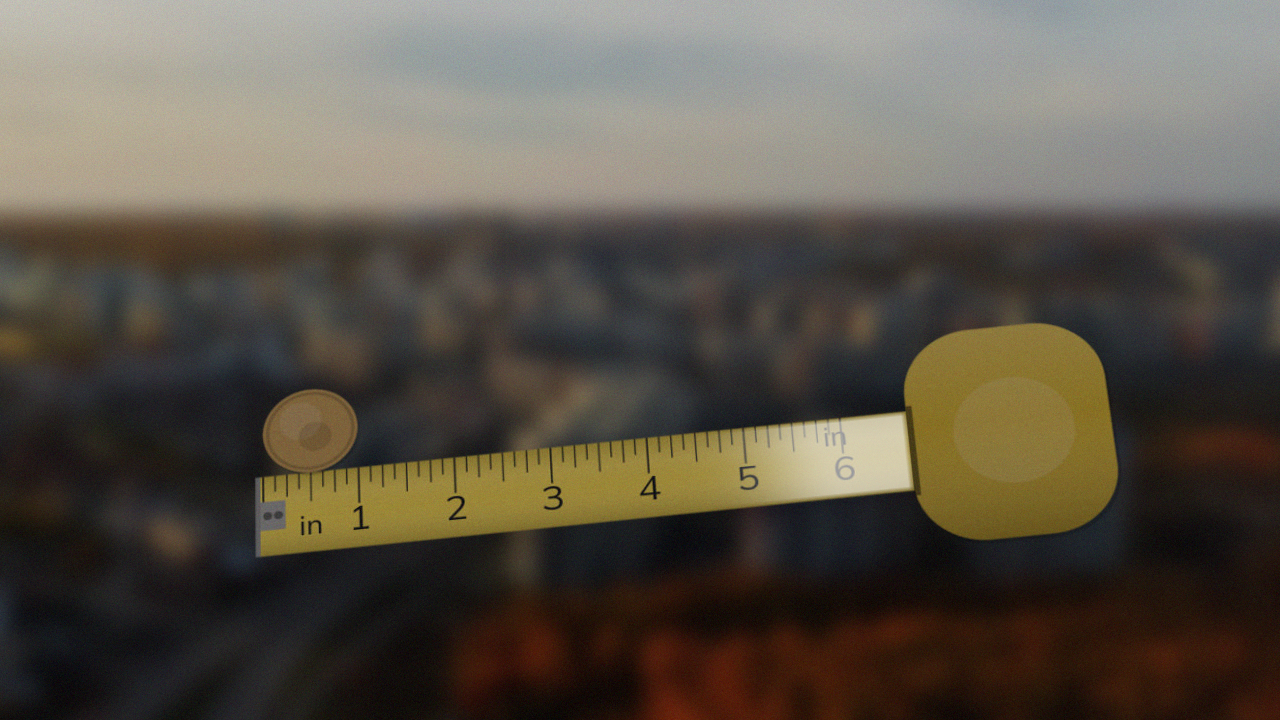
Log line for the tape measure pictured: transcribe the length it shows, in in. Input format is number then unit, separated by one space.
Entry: 1 in
